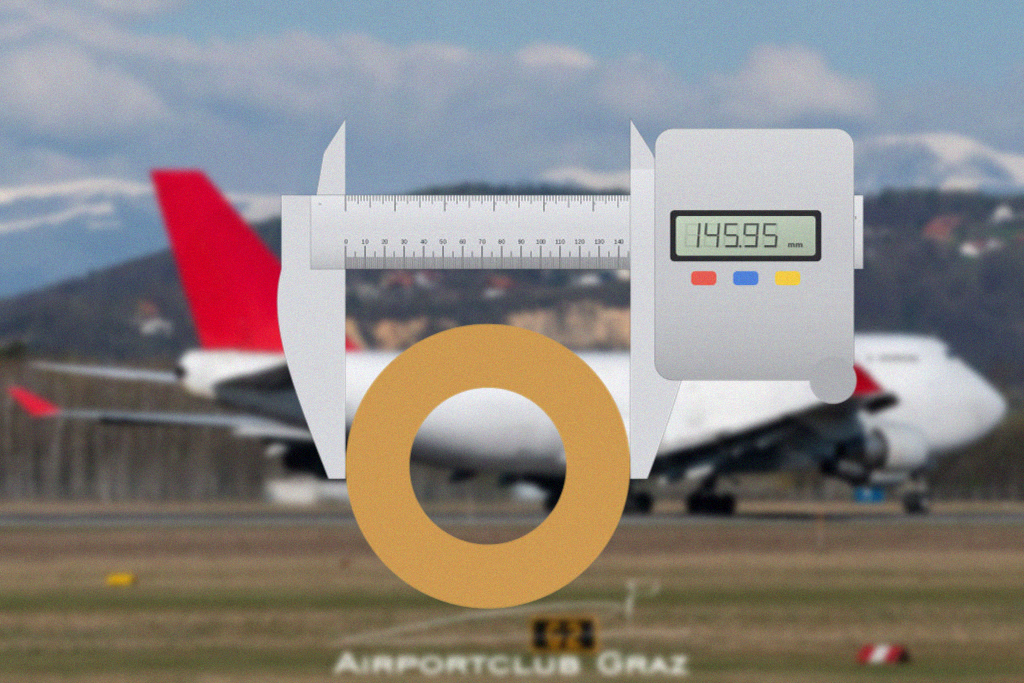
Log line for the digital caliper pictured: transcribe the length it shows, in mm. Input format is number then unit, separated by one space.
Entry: 145.95 mm
